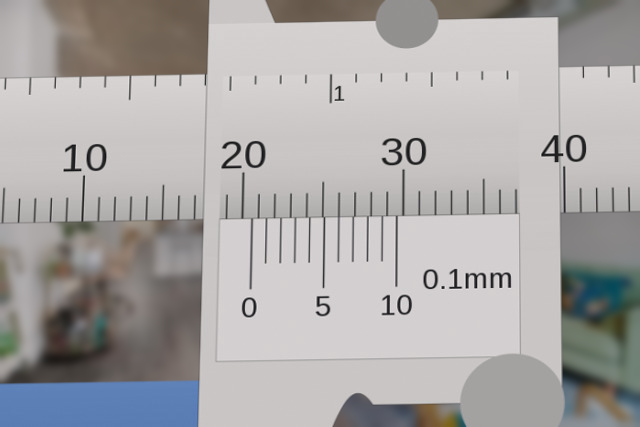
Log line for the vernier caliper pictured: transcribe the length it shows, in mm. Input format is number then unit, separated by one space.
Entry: 20.6 mm
